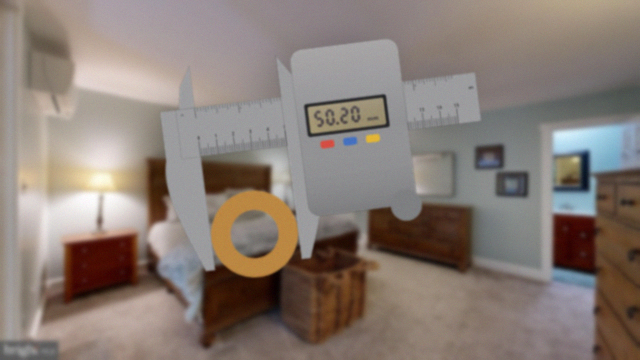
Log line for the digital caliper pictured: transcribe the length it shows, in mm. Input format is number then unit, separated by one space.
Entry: 50.20 mm
